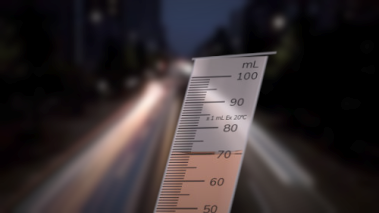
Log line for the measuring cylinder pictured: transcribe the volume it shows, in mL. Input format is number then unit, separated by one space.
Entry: 70 mL
